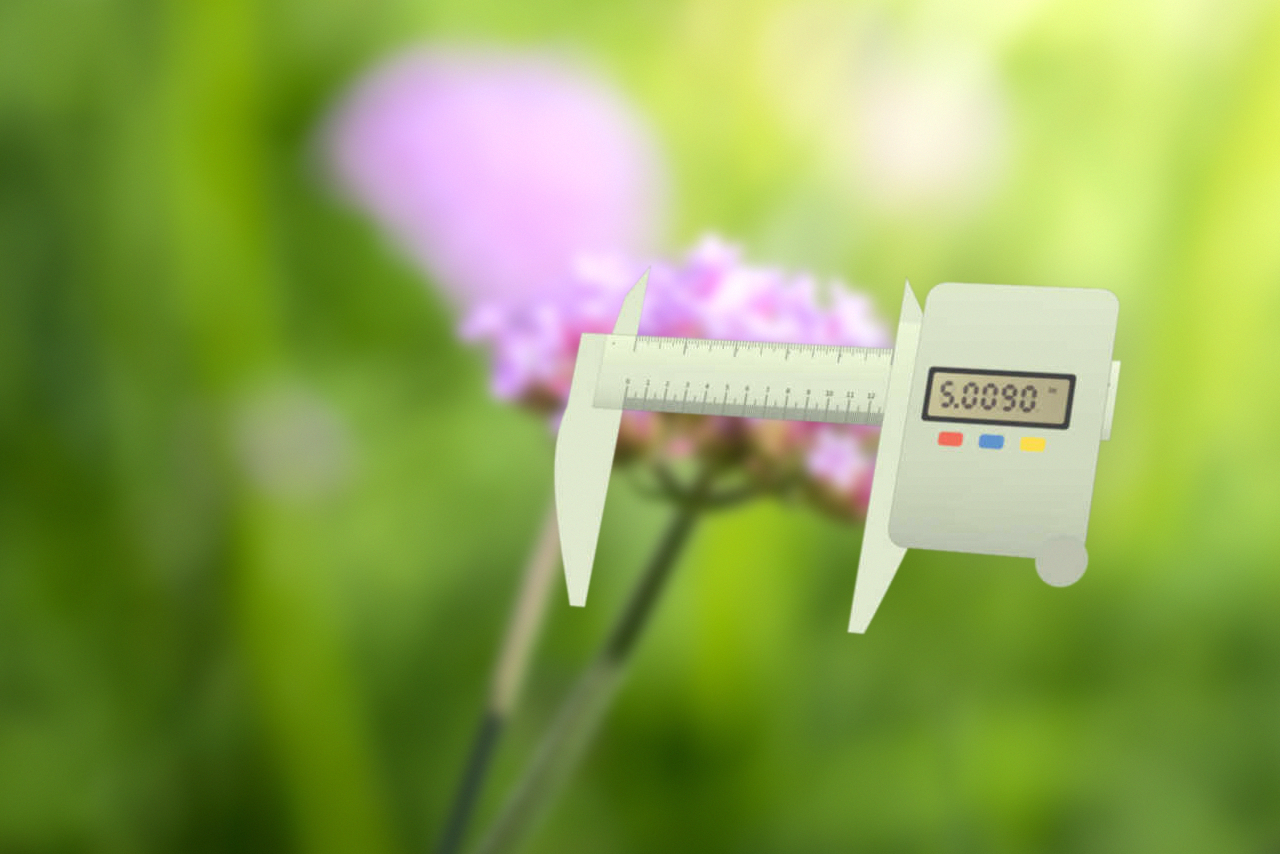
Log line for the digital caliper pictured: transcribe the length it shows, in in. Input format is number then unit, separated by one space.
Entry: 5.0090 in
